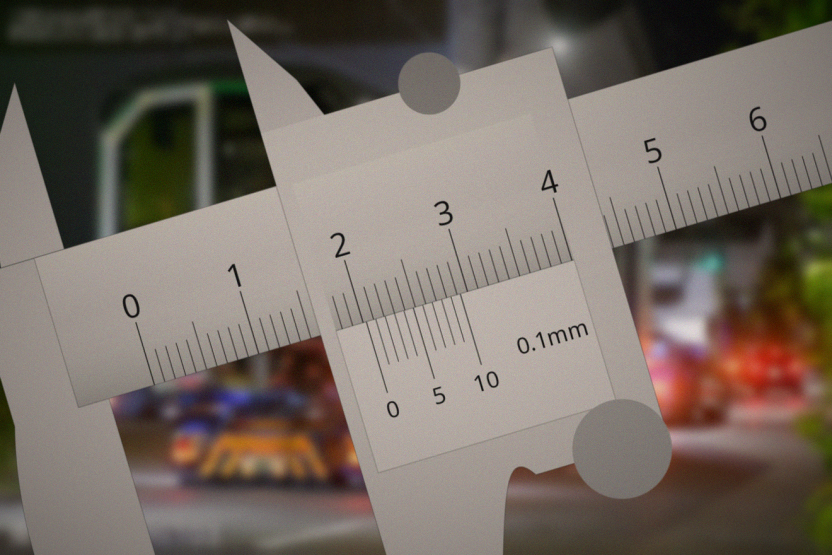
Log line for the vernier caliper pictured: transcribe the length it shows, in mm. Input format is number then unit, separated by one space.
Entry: 20.3 mm
